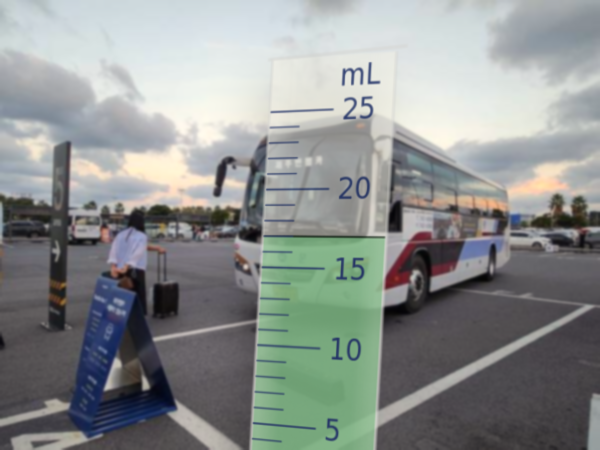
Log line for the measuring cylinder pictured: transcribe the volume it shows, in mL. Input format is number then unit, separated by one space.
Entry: 17 mL
